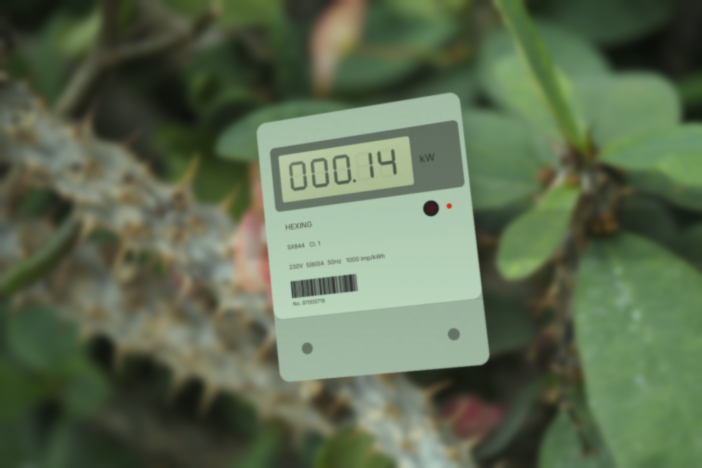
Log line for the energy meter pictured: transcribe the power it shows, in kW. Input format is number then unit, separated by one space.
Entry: 0.14 kW
